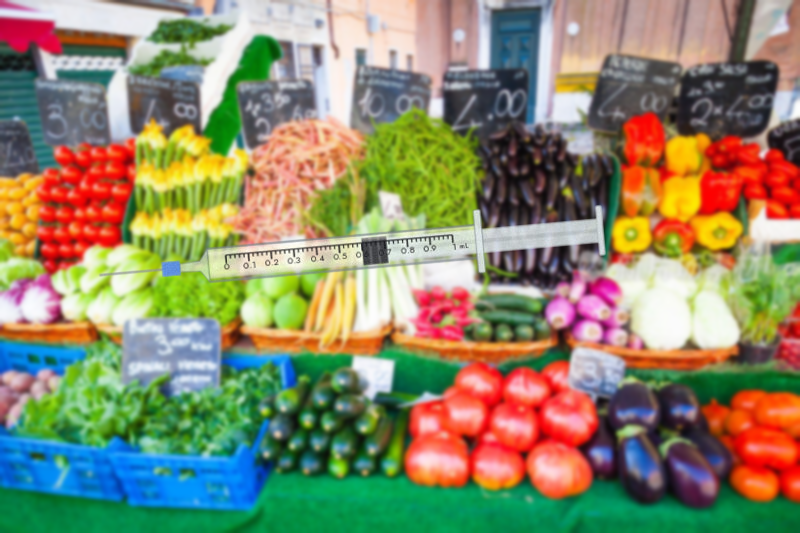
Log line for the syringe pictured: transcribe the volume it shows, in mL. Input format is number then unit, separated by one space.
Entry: 0.6 mL
